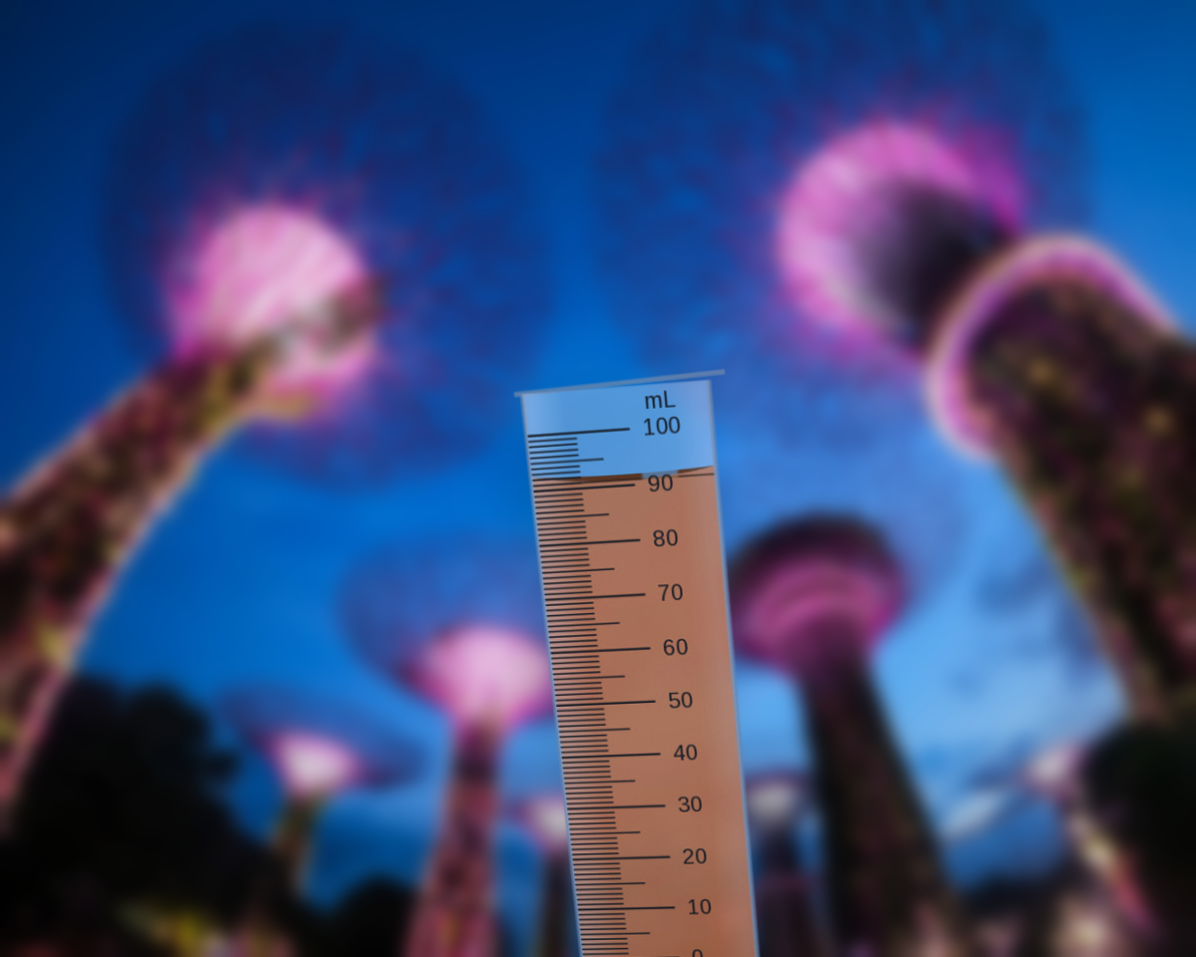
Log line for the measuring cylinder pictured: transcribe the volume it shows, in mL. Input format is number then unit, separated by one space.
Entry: 91 mL
